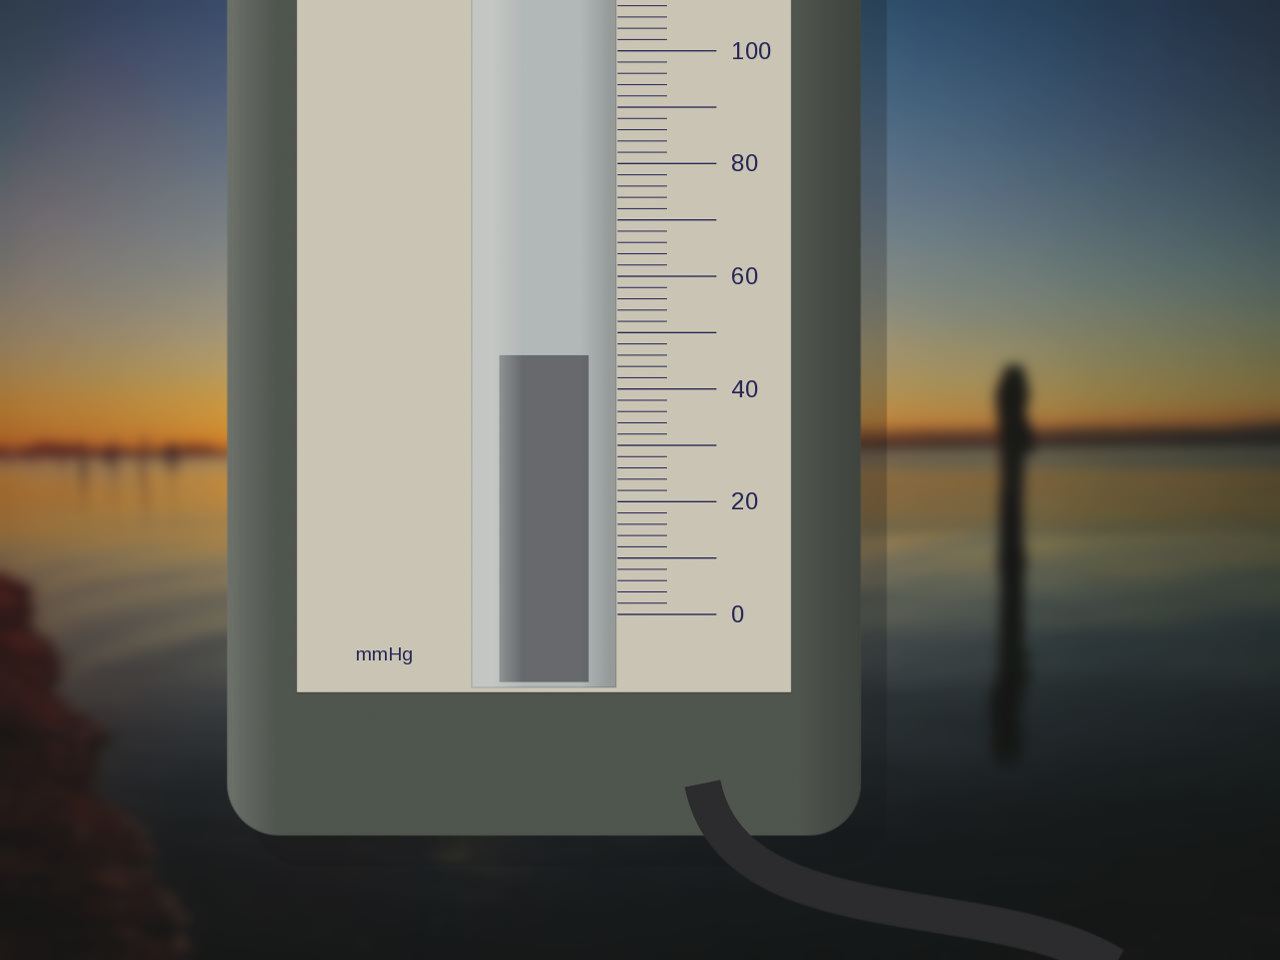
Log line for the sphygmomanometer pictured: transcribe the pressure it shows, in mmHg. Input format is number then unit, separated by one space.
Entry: 46 mmHg
